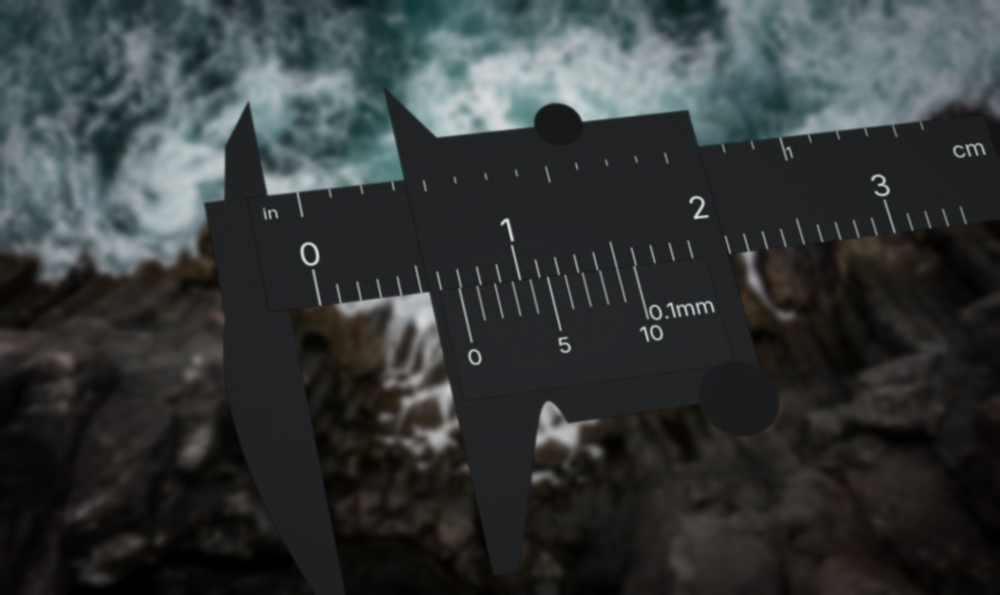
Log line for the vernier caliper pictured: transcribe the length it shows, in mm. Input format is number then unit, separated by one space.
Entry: 6.9 mm
